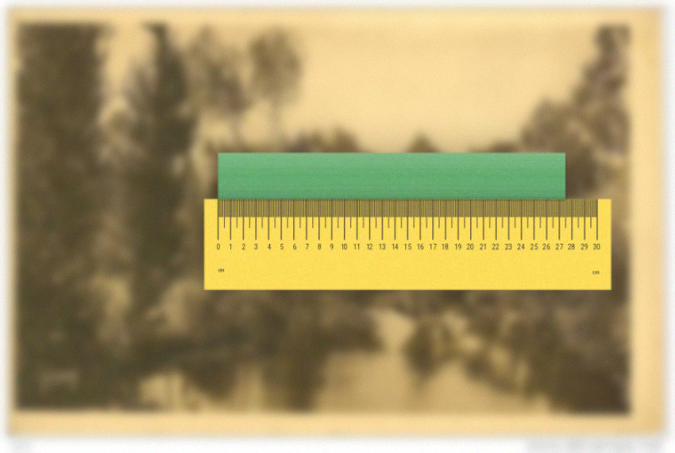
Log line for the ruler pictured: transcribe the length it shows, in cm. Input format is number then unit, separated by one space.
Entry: 27.5 cm
